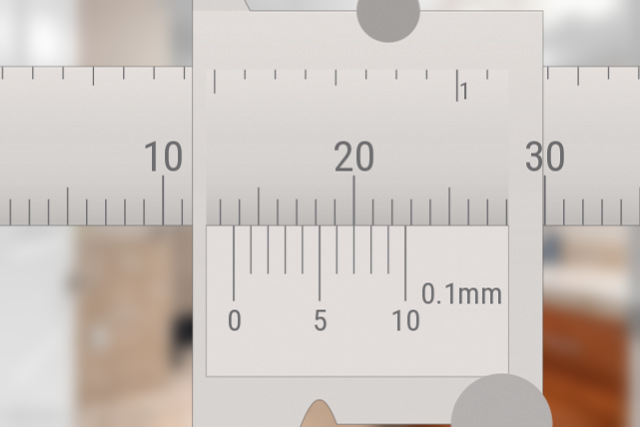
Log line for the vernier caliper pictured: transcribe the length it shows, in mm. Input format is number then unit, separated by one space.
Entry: 13.7 mm
